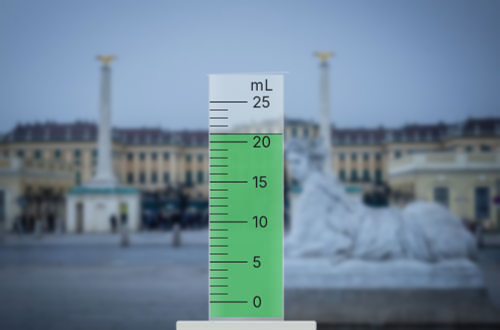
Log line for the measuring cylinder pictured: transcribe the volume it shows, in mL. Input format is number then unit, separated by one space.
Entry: 21 mL
